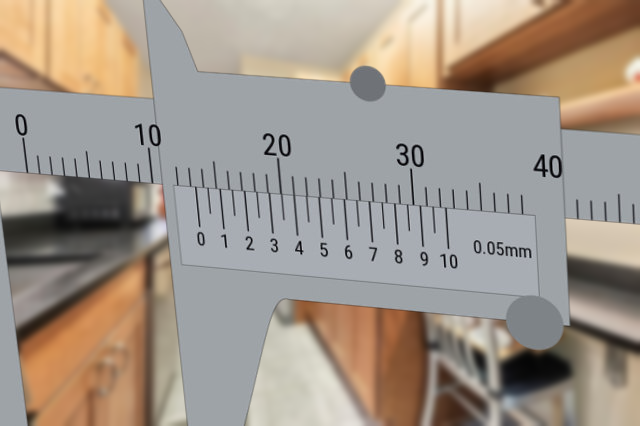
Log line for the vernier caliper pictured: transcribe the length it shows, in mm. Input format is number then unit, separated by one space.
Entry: 13.4 mm
